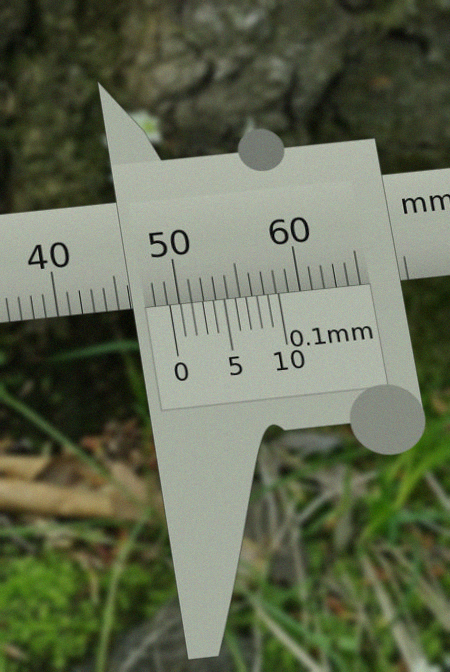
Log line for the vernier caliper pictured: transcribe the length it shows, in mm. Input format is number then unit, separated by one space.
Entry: 49.2 mm
